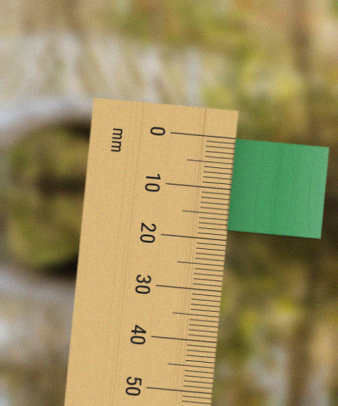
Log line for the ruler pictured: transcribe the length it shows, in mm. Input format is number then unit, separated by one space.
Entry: 18 mm
